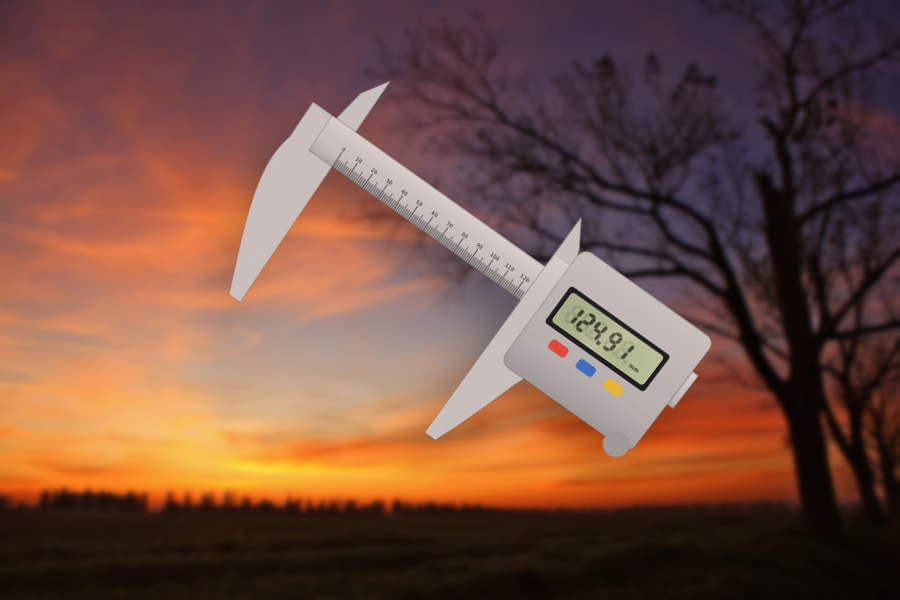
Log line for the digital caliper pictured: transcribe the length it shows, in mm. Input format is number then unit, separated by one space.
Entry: 124.91 mm
